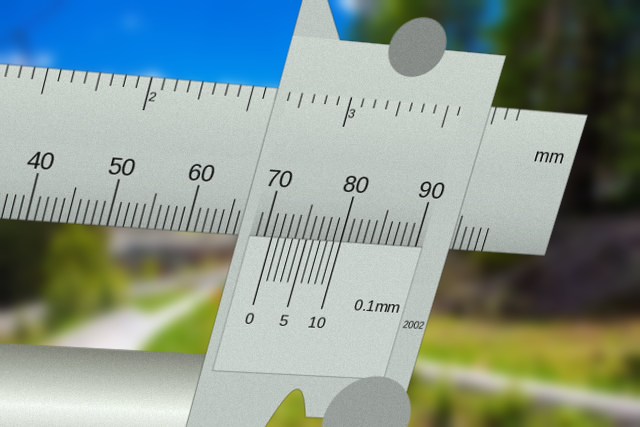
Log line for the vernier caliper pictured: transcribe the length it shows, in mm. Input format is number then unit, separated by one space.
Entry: 71.0 mm
